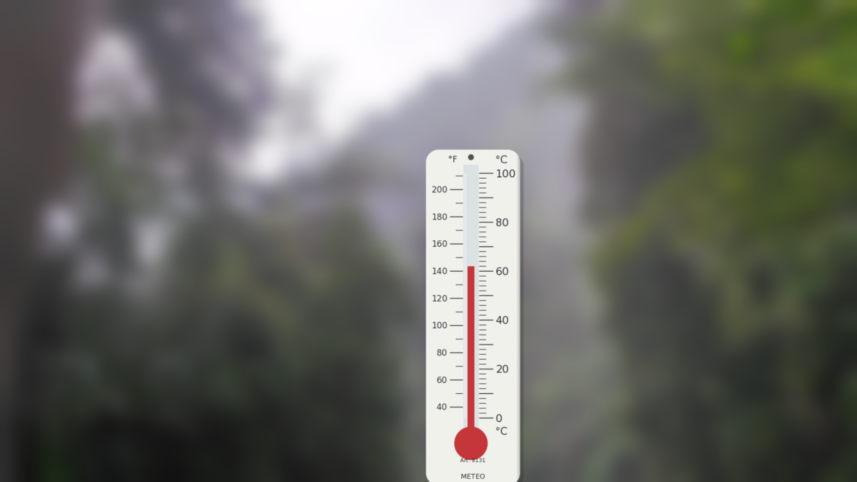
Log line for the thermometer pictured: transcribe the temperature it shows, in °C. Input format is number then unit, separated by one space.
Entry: 62 °C
